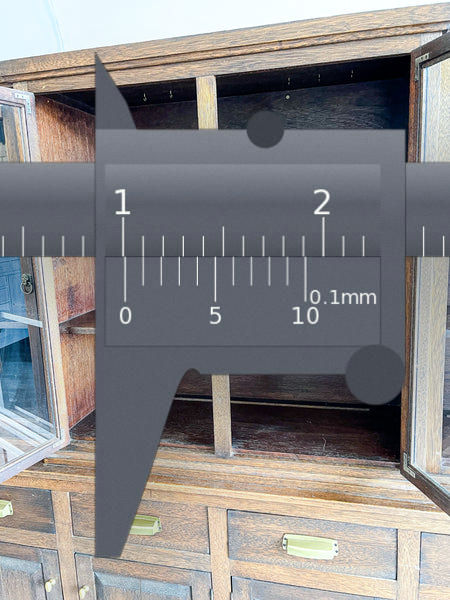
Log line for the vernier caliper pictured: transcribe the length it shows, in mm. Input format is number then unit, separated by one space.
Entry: 10.1 mm
